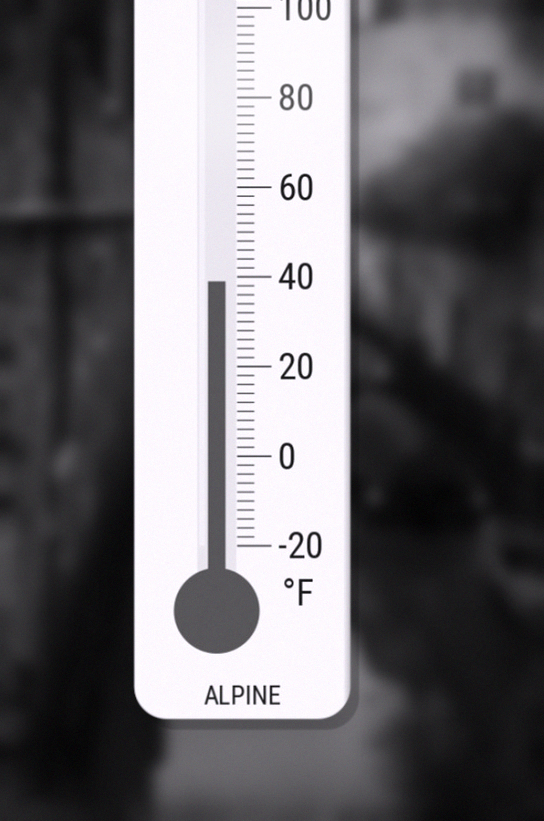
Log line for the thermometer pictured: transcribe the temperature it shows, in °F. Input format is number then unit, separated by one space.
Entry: 39 °F
